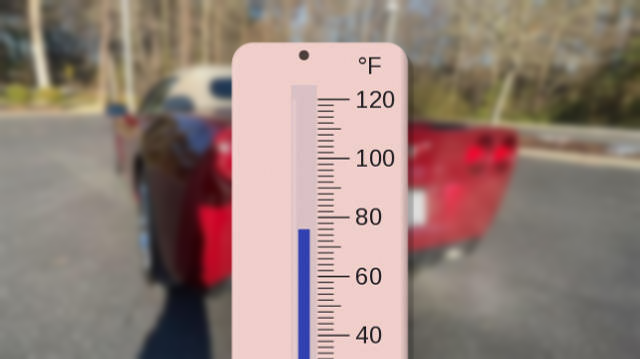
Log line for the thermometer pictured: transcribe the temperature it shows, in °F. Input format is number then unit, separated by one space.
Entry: 76 °F
